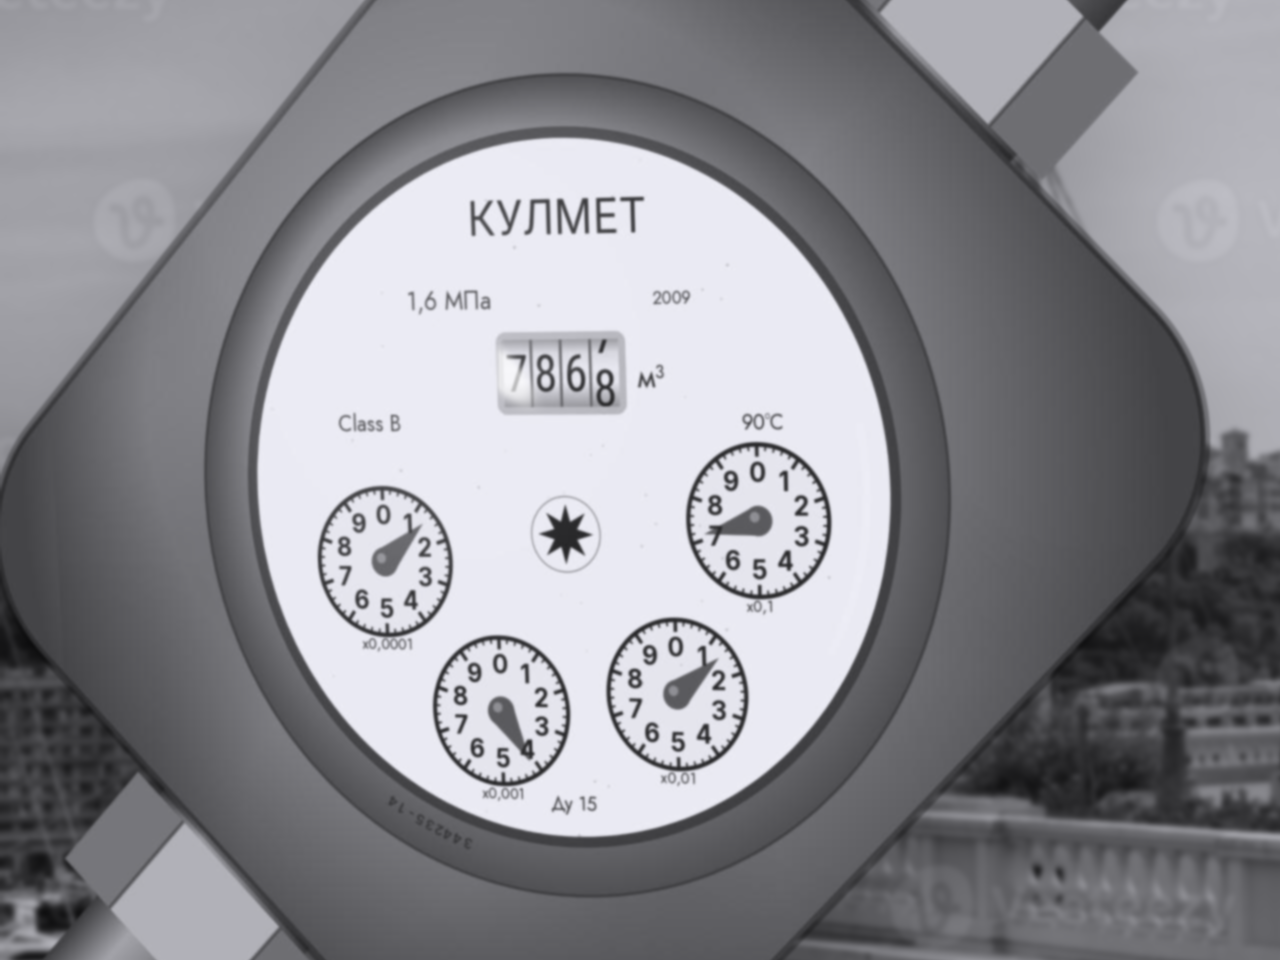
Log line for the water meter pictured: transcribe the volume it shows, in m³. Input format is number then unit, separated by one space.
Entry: 7867.7141 m³
